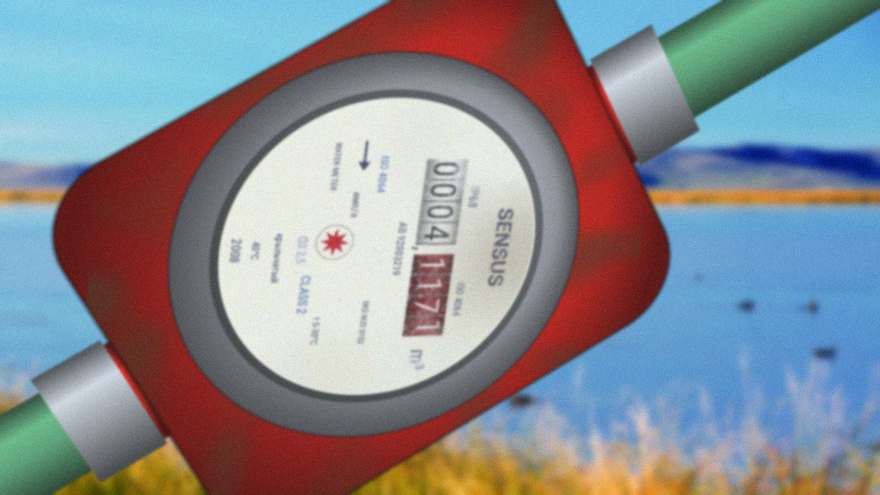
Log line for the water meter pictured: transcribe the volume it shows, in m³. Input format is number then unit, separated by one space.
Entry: 4.1171 m³
